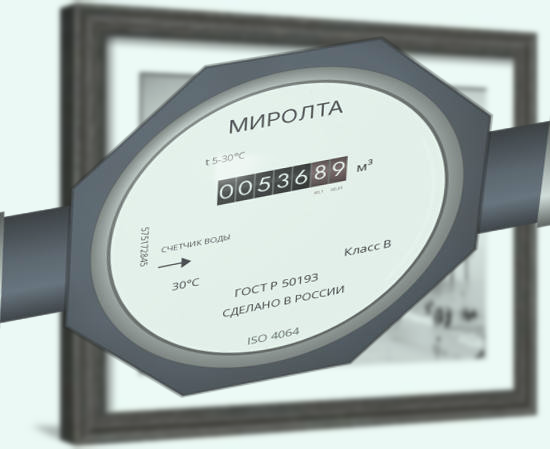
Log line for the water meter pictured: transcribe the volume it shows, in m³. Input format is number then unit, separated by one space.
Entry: 536.89 m³
